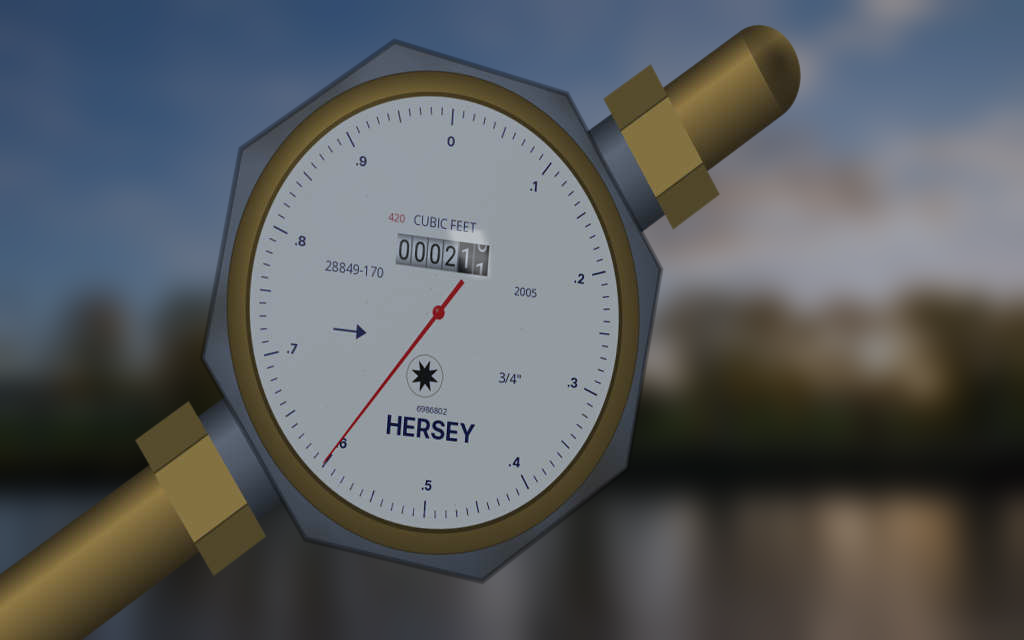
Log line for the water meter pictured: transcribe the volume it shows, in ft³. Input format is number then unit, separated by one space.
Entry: 210.60 ft³
